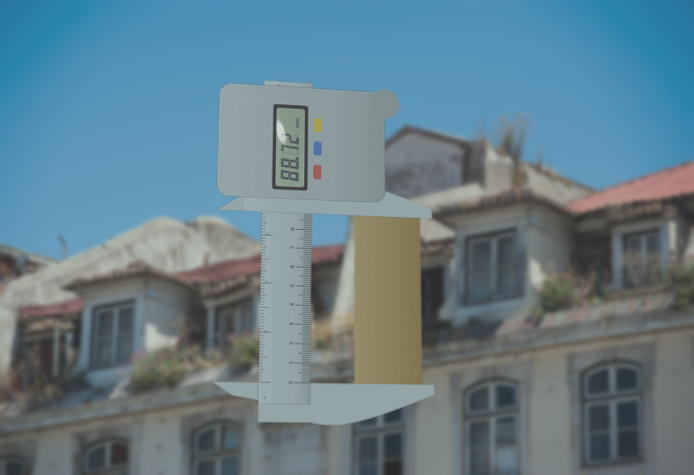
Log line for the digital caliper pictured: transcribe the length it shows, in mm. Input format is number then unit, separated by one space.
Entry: 88.72 mm
